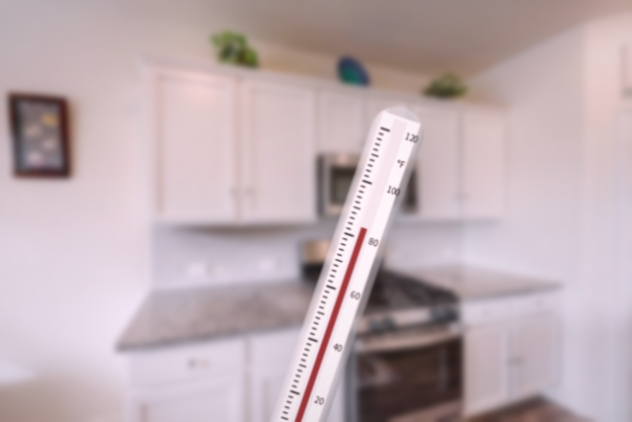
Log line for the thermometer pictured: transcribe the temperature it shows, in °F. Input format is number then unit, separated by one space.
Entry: 84 °F
